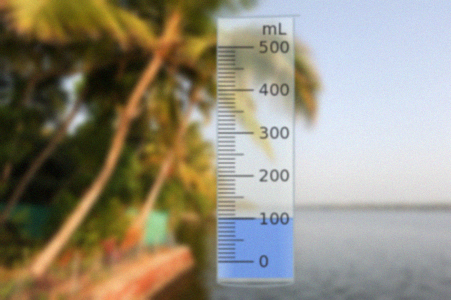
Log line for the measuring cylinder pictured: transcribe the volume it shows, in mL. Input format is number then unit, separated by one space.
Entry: 100 mL
